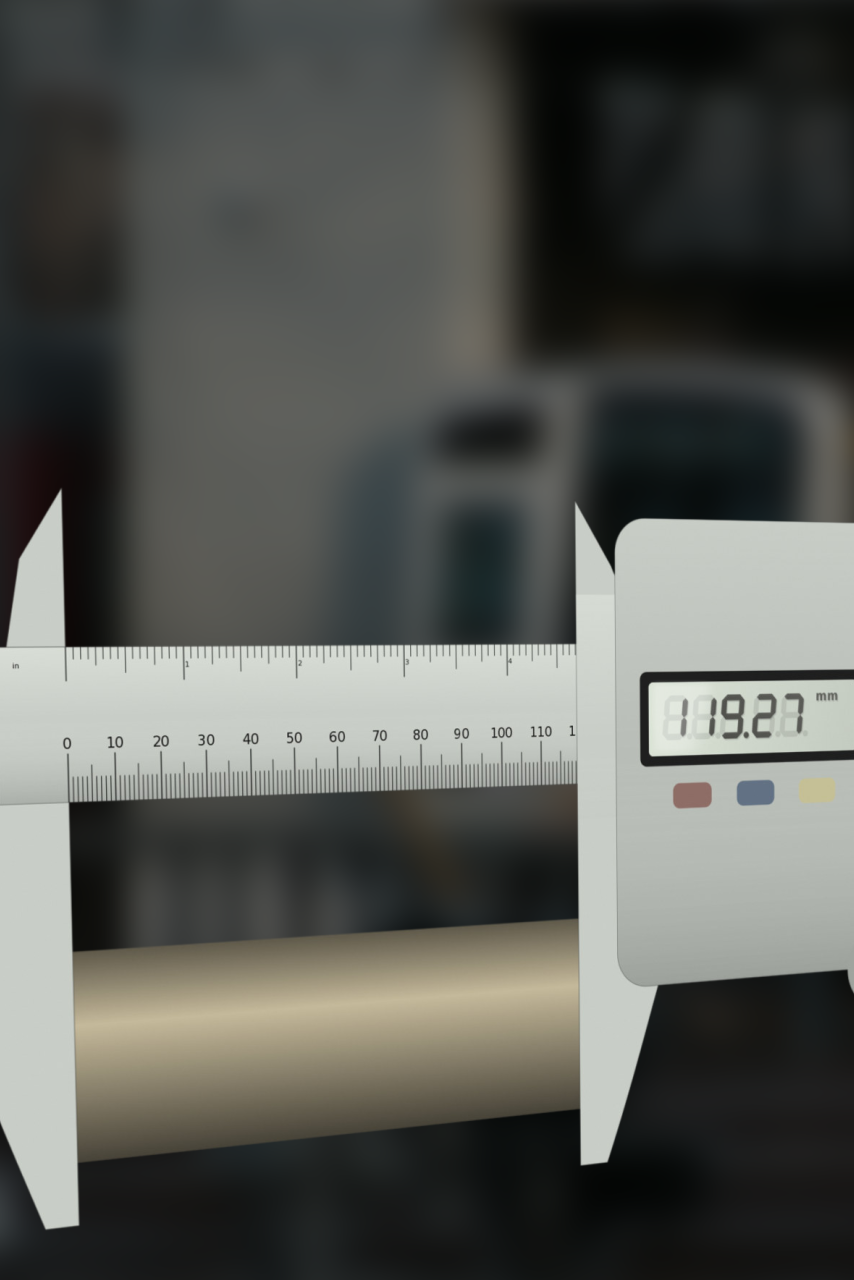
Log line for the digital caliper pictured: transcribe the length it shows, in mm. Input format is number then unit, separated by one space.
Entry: 119.27 mm
